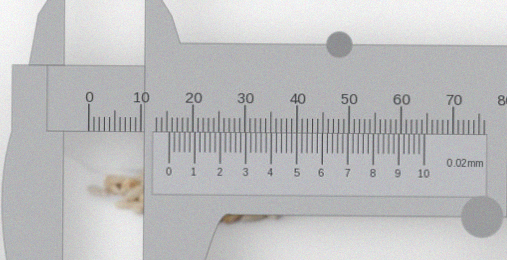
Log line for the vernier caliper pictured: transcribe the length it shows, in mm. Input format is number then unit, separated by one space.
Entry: 15.5 mm
